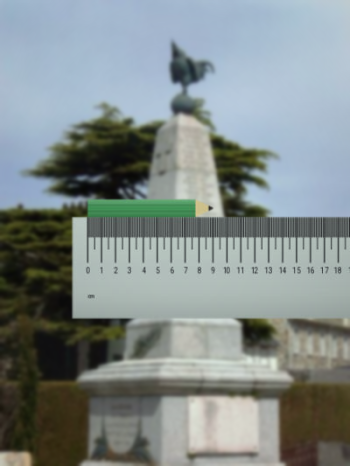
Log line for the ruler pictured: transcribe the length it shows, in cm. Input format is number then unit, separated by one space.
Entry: 9 cm
